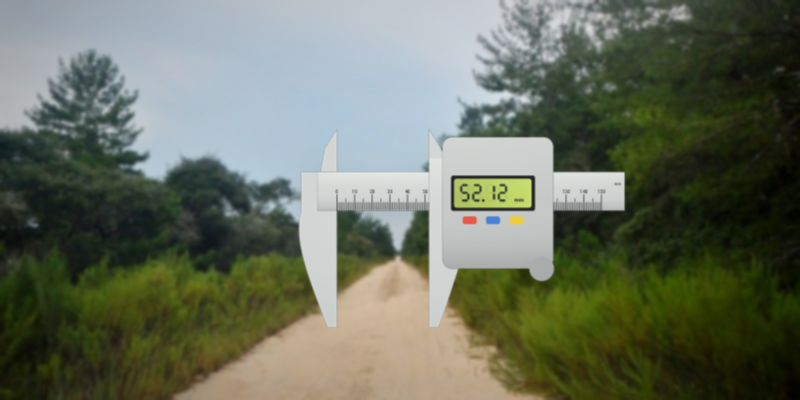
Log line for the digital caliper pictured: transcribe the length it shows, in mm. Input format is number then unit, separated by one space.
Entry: 52.12 mm
